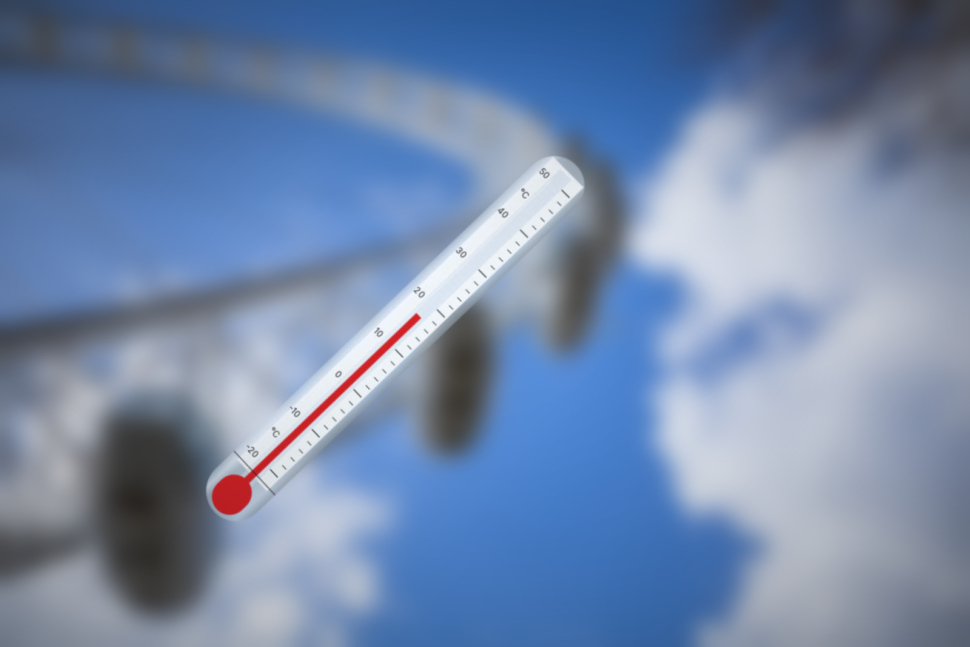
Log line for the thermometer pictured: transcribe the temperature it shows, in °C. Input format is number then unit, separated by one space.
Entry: 17 °C
